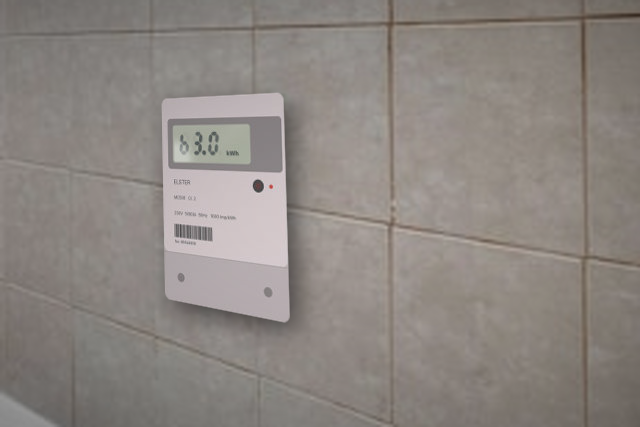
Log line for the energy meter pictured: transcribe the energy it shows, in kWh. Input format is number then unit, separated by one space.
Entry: 63.0 kWh
